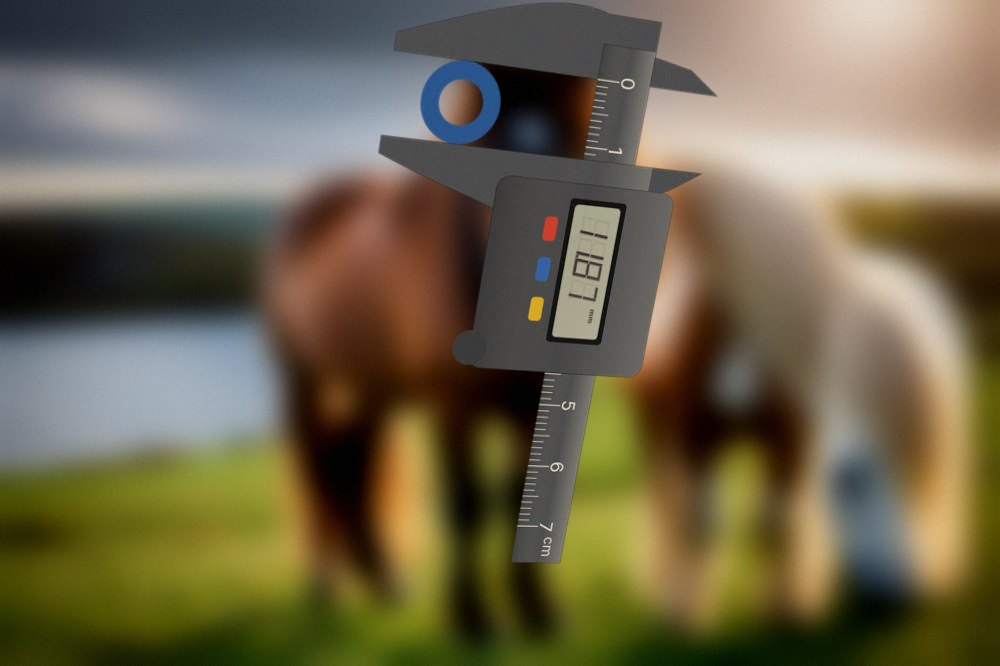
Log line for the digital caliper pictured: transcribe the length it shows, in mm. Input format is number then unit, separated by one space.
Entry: 11.87 mm
